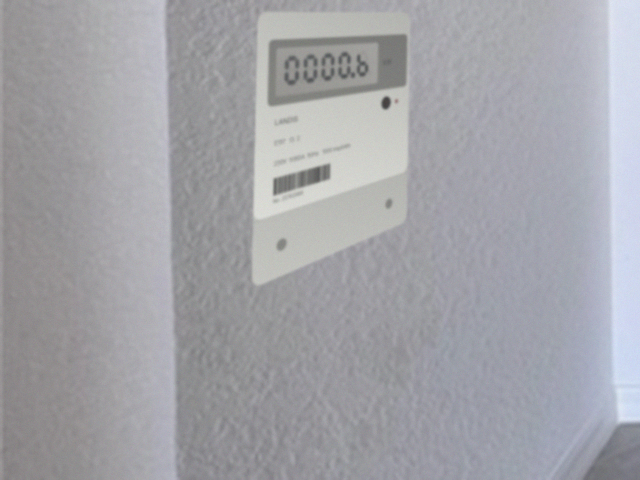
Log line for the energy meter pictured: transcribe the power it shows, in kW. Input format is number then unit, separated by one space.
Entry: 0.6 kW
